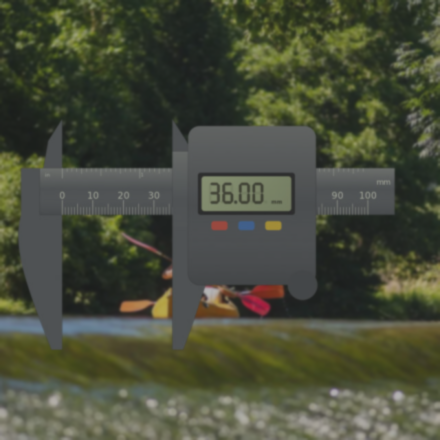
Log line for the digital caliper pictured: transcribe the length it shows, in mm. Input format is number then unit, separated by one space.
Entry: 36.00 mm
